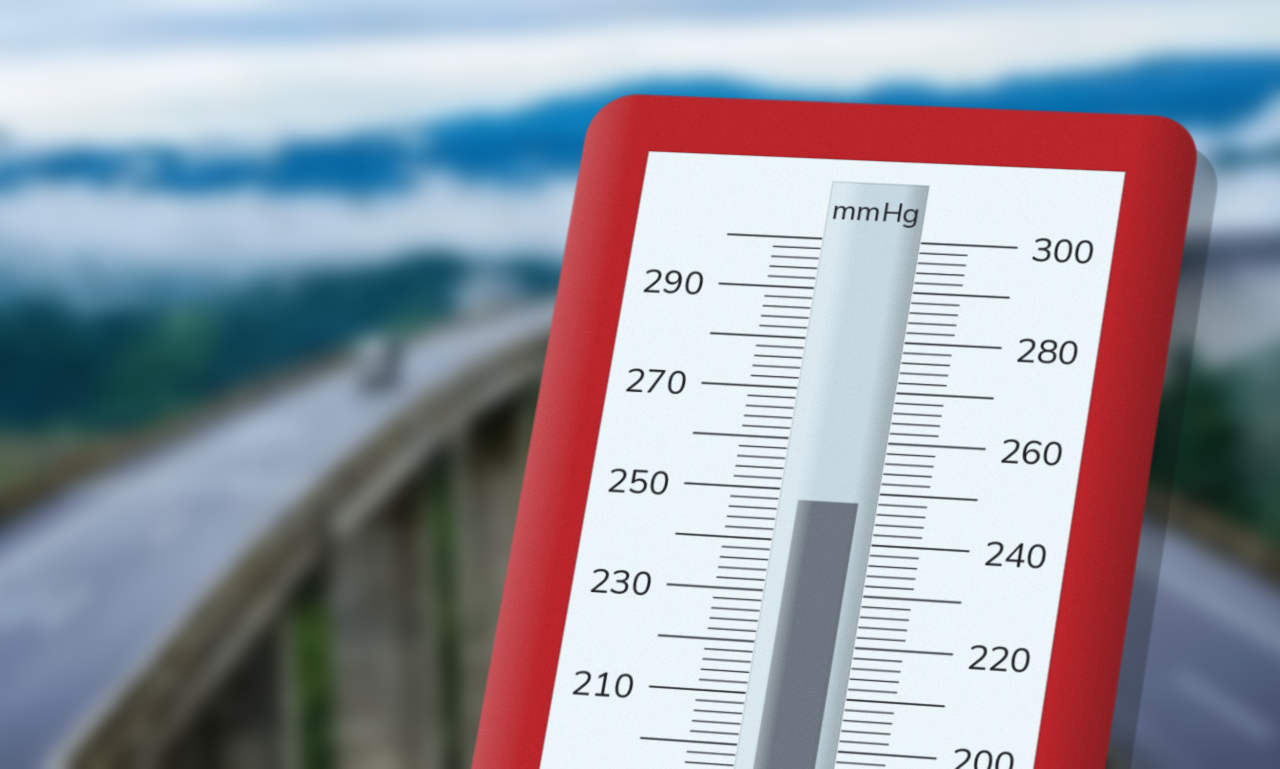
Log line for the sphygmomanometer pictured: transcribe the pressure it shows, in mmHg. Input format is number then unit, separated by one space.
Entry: 248 mmHg
